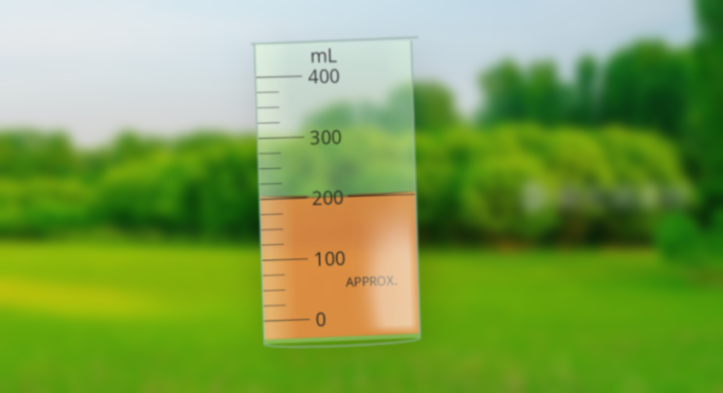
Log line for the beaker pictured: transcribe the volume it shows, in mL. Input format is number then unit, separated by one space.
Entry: 200 mL
